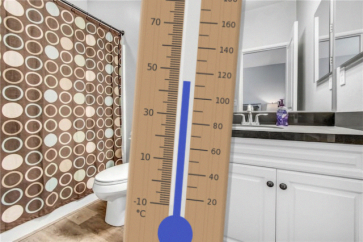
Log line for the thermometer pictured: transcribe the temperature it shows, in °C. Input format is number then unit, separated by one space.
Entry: 45 °C
